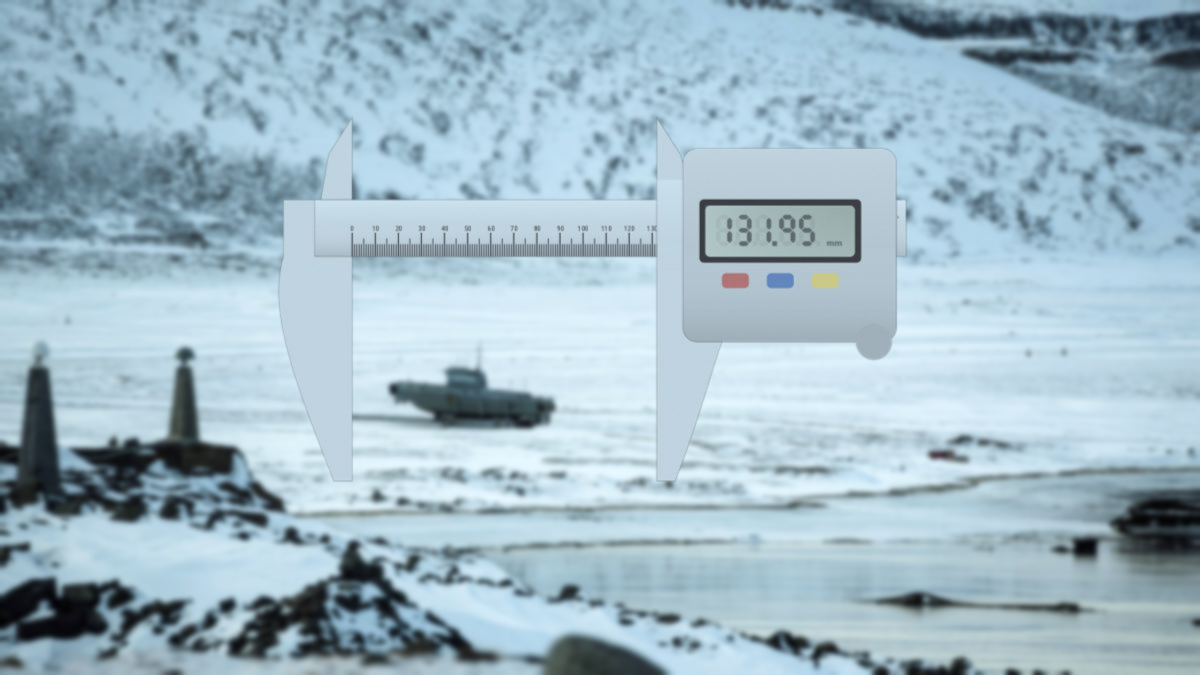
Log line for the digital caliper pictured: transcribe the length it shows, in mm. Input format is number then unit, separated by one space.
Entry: 131.95 mm
